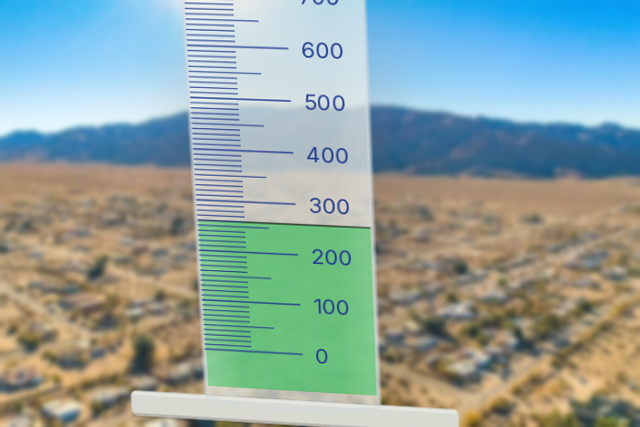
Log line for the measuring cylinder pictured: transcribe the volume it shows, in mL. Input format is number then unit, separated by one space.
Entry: 260 mL
